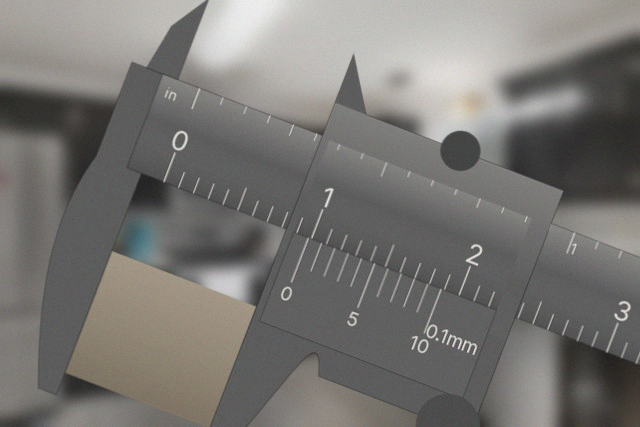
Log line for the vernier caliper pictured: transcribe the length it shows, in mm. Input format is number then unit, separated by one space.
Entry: 9.8 mm
